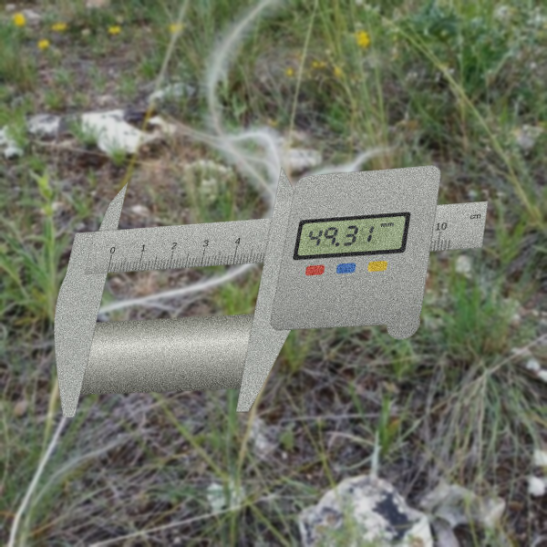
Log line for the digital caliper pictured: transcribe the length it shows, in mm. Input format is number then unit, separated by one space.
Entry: 49.31 mm
